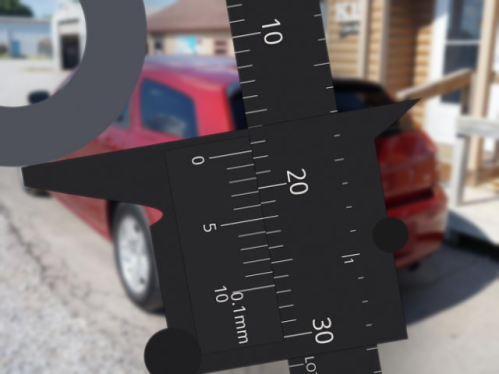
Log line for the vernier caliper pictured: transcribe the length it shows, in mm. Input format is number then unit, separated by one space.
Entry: 17.5 mm
